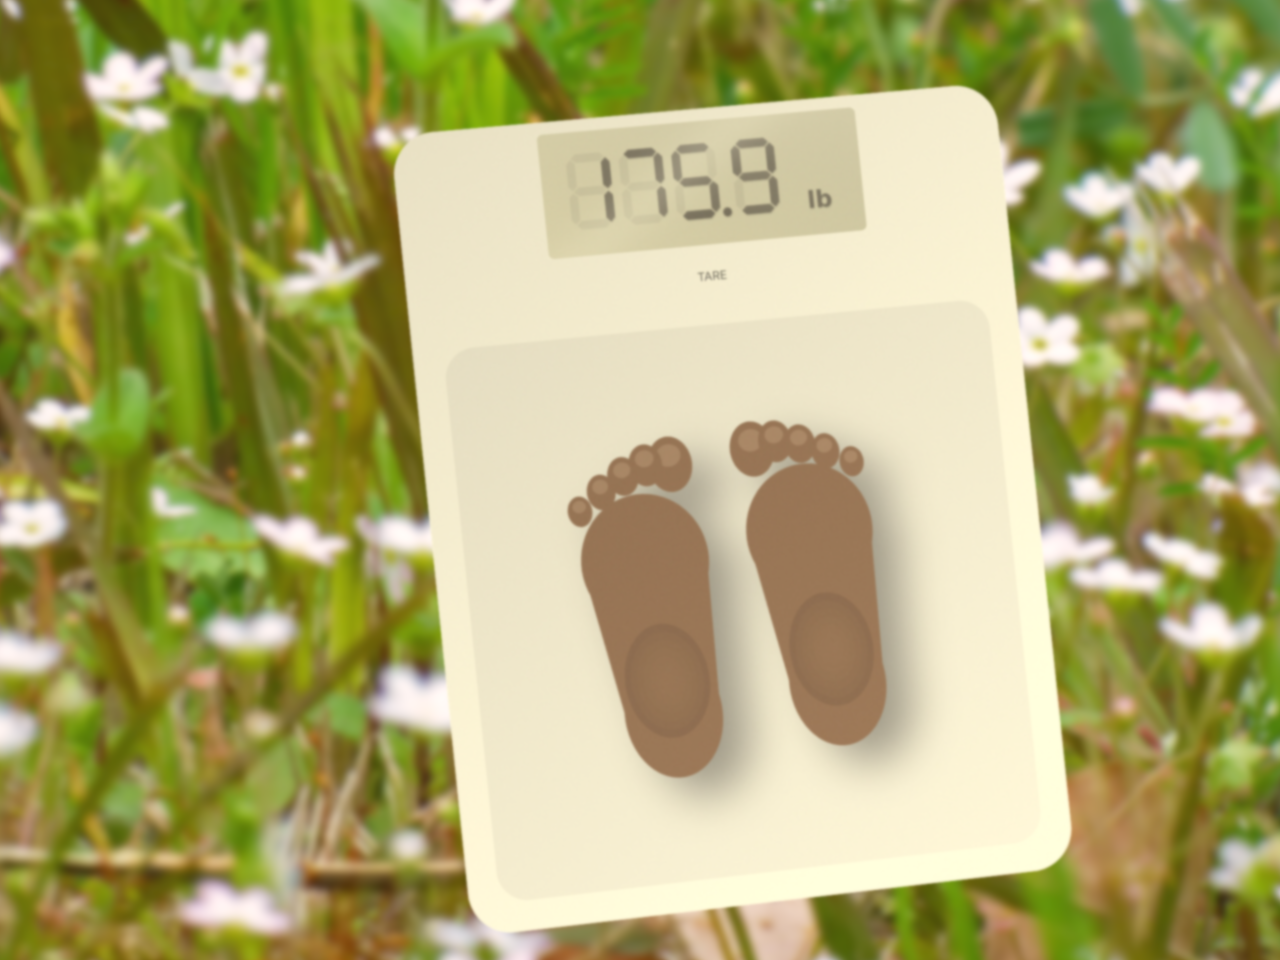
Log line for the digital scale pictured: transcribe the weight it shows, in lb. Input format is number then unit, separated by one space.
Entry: 175.9 lb
